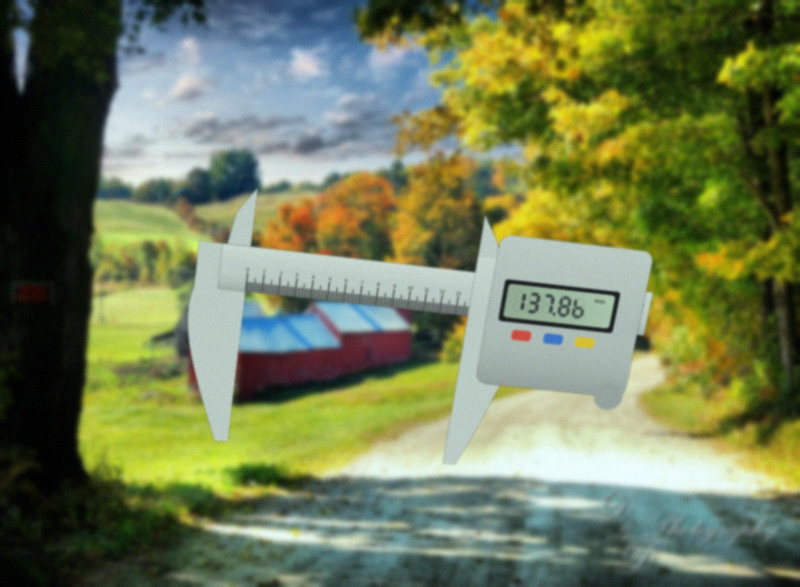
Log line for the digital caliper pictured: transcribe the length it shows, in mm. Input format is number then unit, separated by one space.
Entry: 137.86 mm
